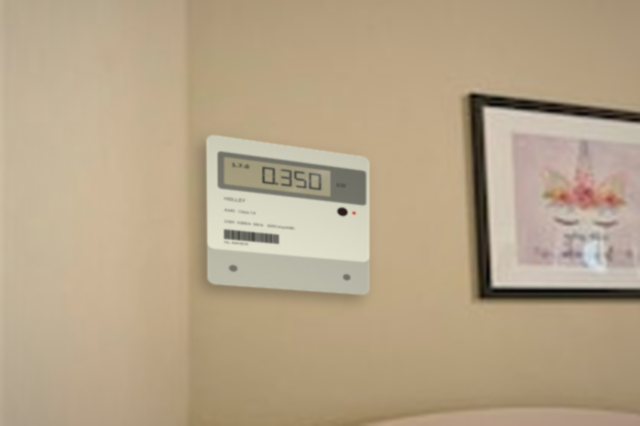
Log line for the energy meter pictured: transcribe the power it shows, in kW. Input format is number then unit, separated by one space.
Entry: 0.350 kW
